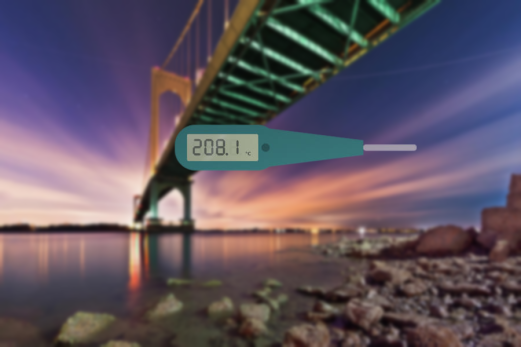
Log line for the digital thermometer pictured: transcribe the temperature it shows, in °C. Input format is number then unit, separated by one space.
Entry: 208.1 °C
